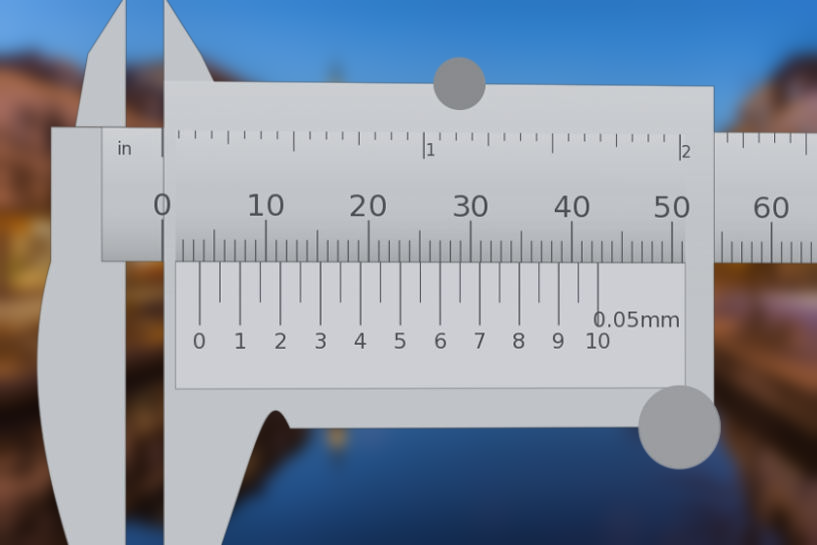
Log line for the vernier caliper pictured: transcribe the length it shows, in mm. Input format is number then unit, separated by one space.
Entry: 3.6 mm
